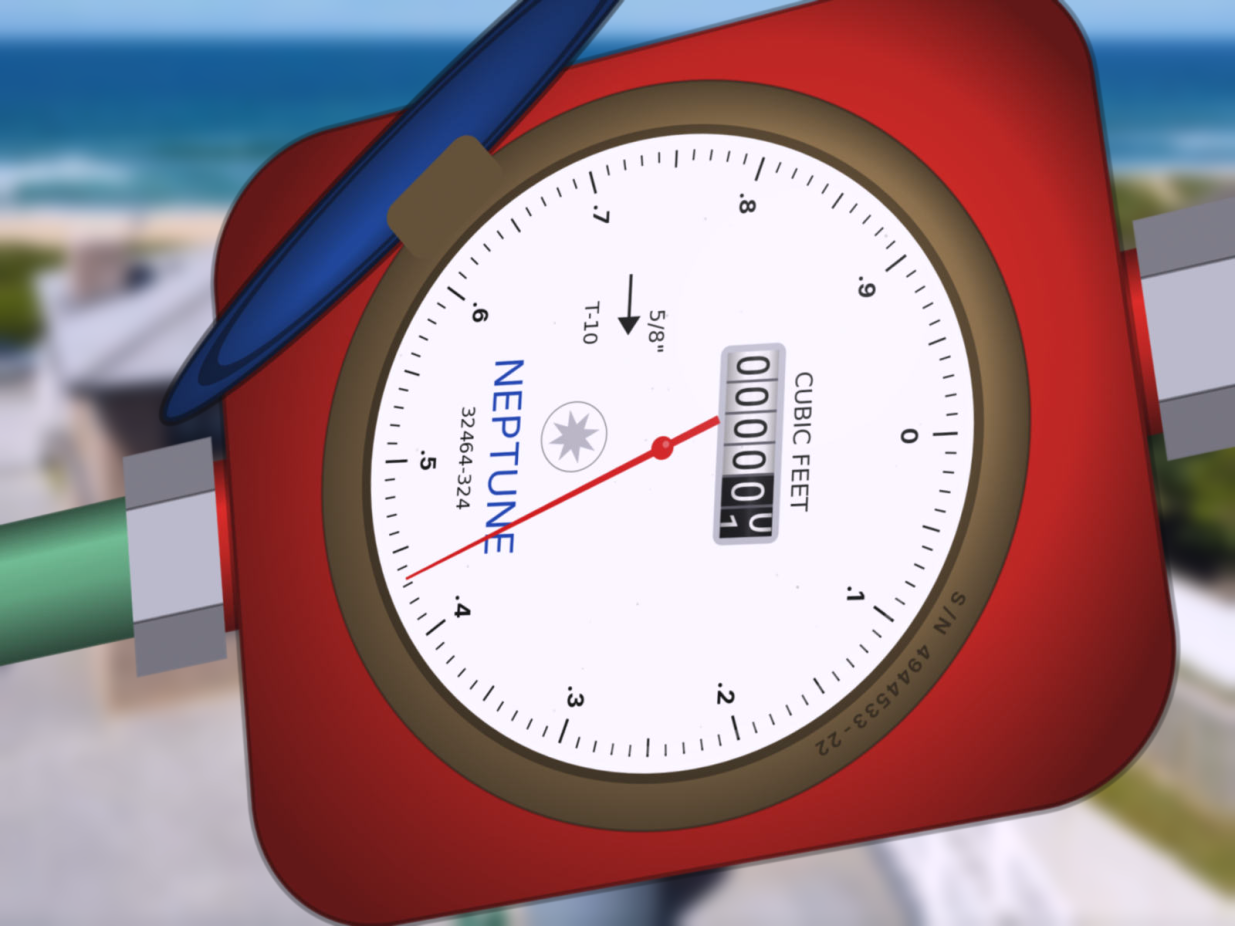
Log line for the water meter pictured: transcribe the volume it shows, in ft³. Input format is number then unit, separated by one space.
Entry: 0.43 ft³
